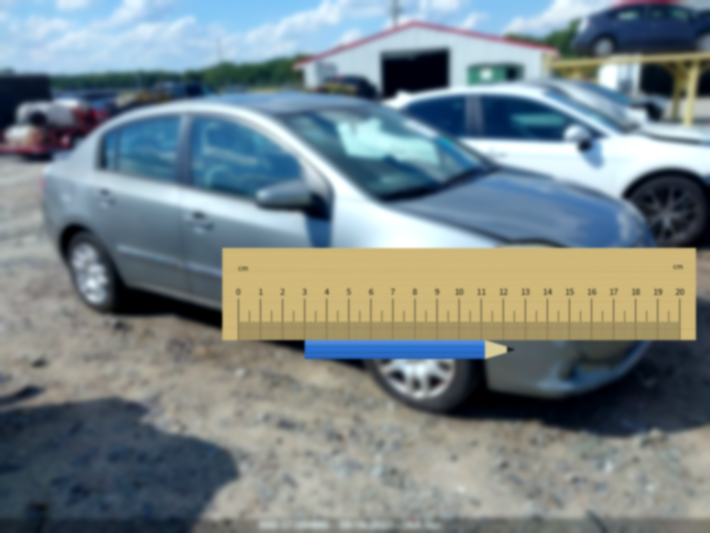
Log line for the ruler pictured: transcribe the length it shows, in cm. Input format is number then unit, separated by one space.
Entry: 9.5 cm
